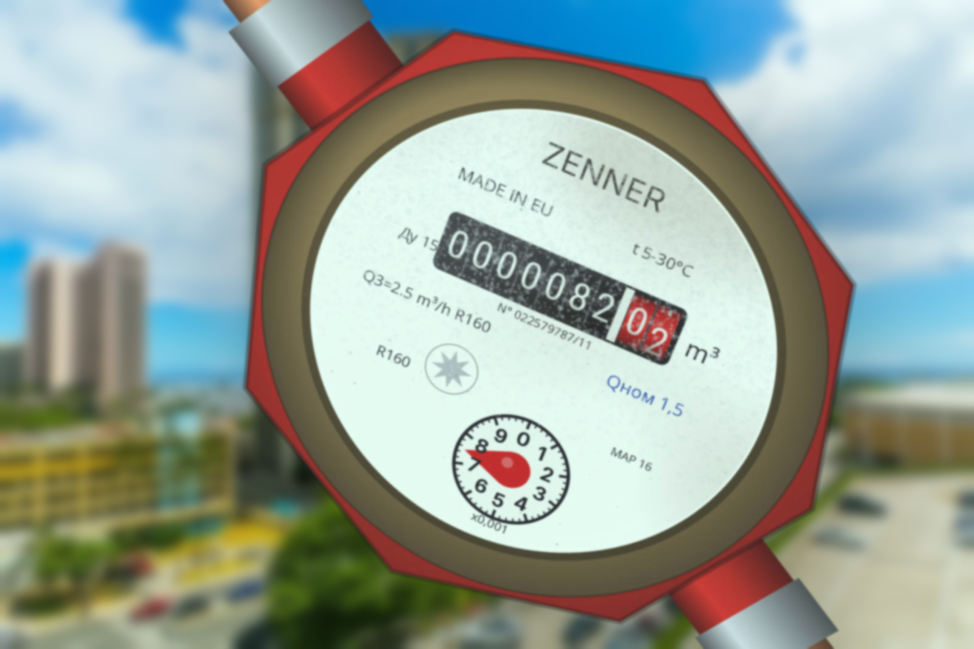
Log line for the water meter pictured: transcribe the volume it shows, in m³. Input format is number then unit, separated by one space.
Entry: 82.017 m³
